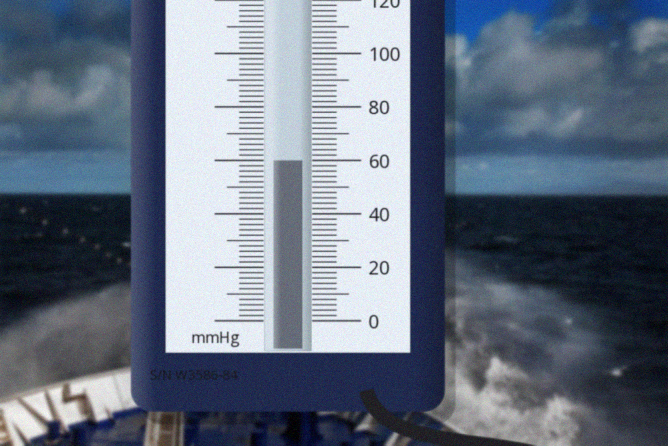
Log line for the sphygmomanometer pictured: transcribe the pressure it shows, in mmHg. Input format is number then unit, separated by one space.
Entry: 60 mmHg
